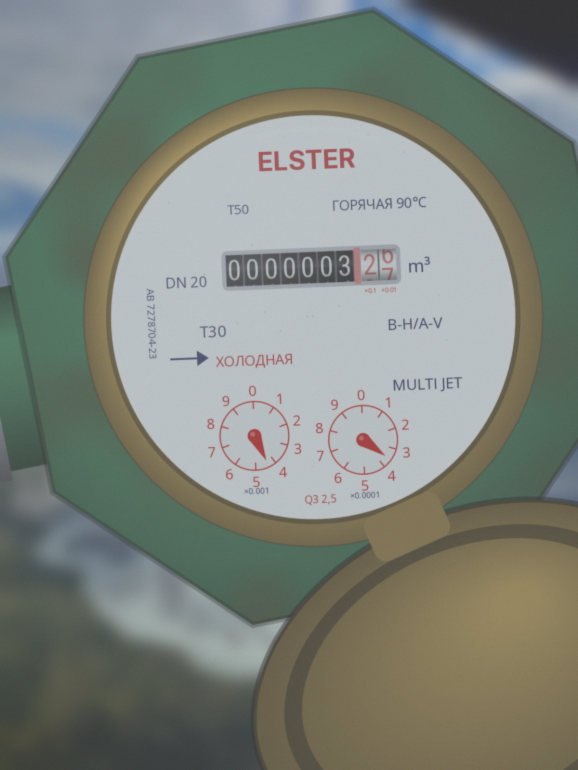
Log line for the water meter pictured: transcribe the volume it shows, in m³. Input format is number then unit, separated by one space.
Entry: 3.2643 m³
